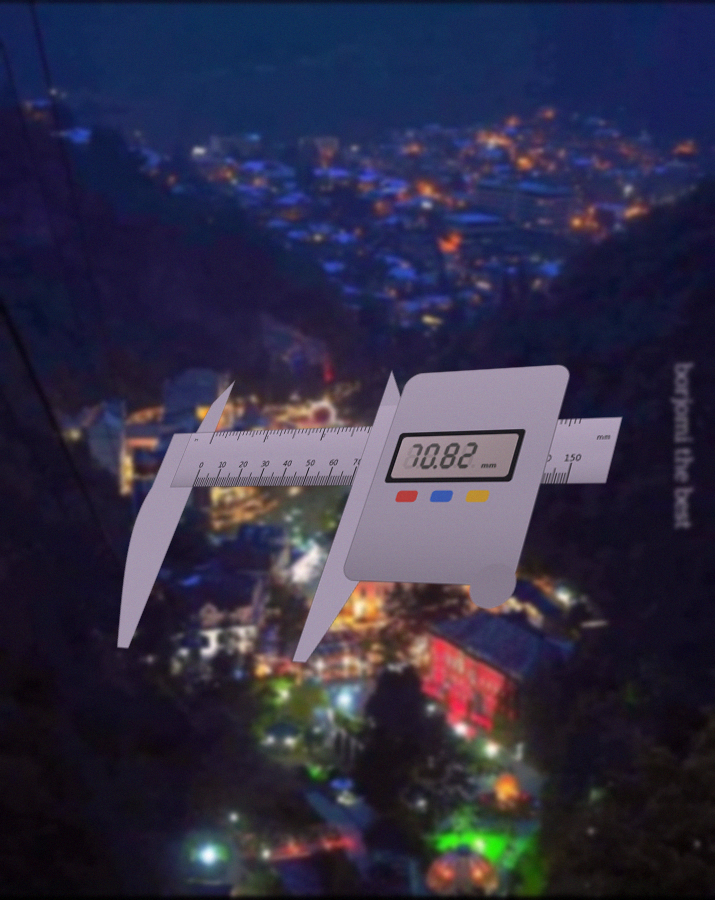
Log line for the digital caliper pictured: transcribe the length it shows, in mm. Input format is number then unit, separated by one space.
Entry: 70.82 mm
